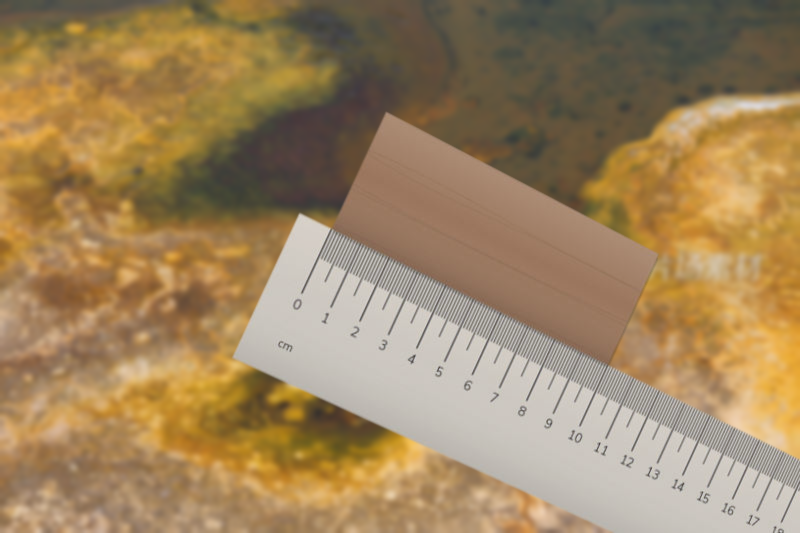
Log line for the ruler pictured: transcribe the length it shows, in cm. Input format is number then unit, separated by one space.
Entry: 10 cm
